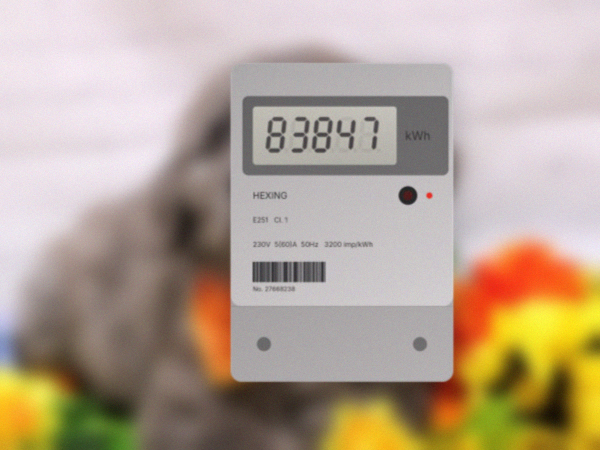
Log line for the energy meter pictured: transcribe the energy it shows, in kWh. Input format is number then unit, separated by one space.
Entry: 83847 kWh
